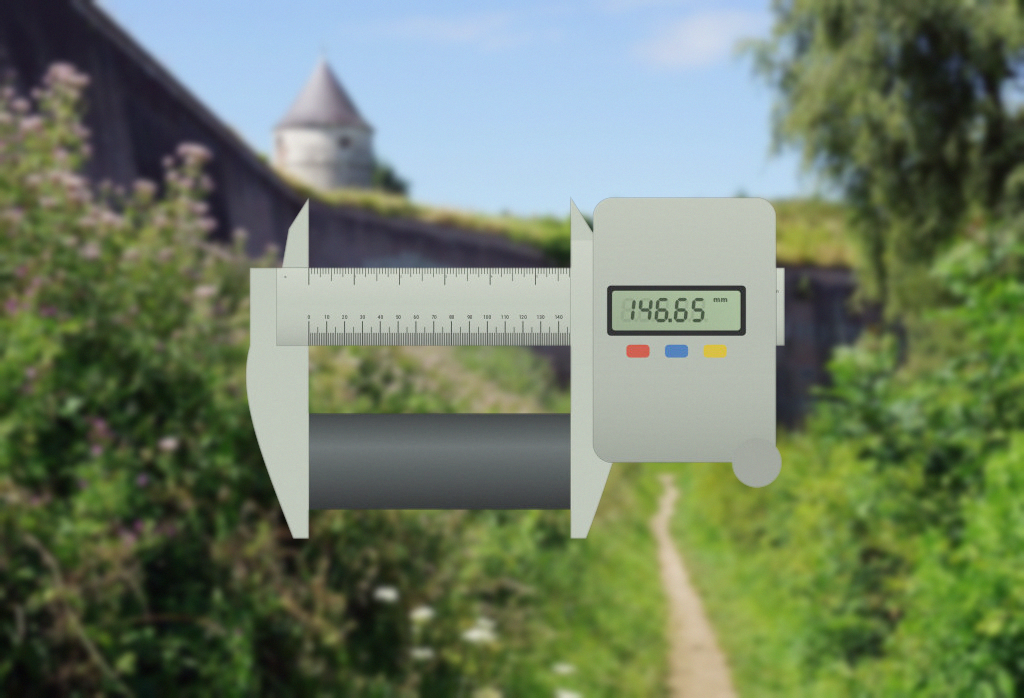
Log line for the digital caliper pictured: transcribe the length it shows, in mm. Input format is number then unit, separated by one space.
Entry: 146.65 mm
